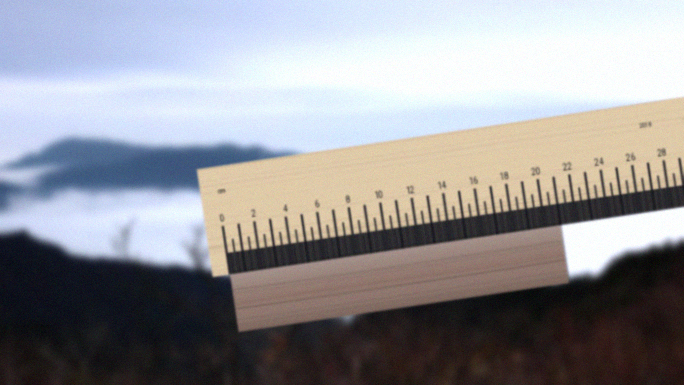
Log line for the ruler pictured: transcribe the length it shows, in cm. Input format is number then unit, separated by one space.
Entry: 21 cm
